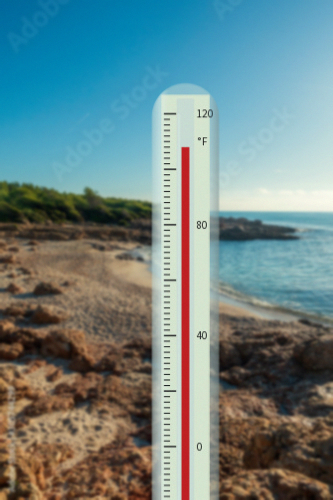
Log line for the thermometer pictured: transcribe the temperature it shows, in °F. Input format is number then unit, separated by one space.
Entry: 108 °F
